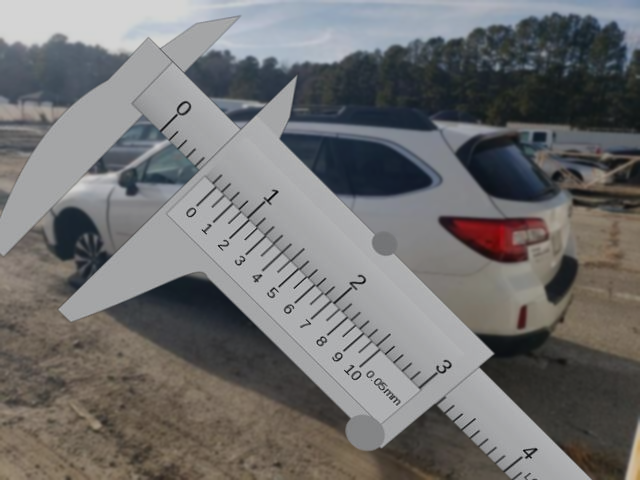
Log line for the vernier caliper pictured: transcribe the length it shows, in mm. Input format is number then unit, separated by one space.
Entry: 6.4 mm
